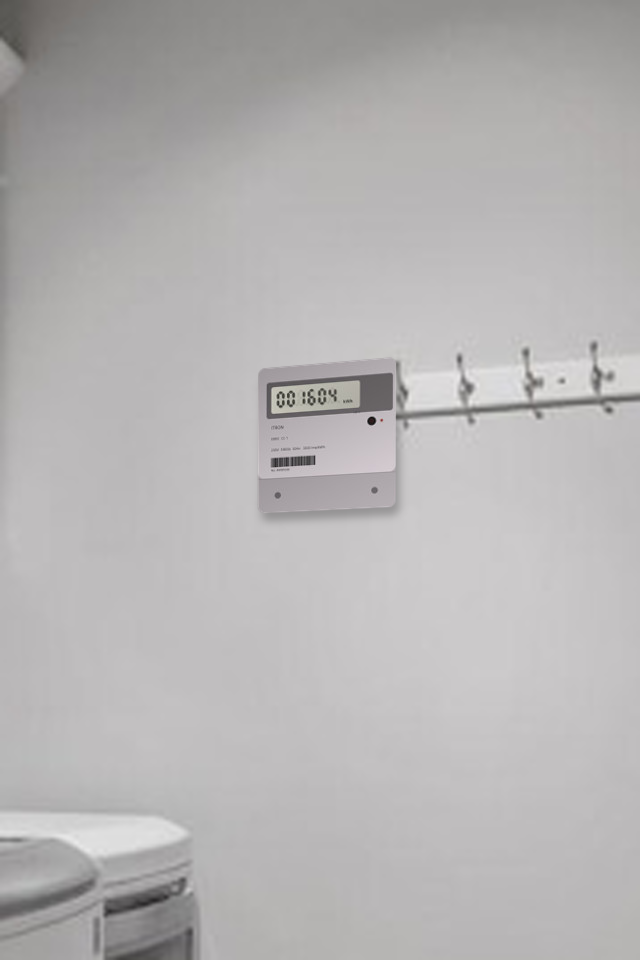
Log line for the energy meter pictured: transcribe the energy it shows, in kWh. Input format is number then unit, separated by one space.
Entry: 1604 kWh
